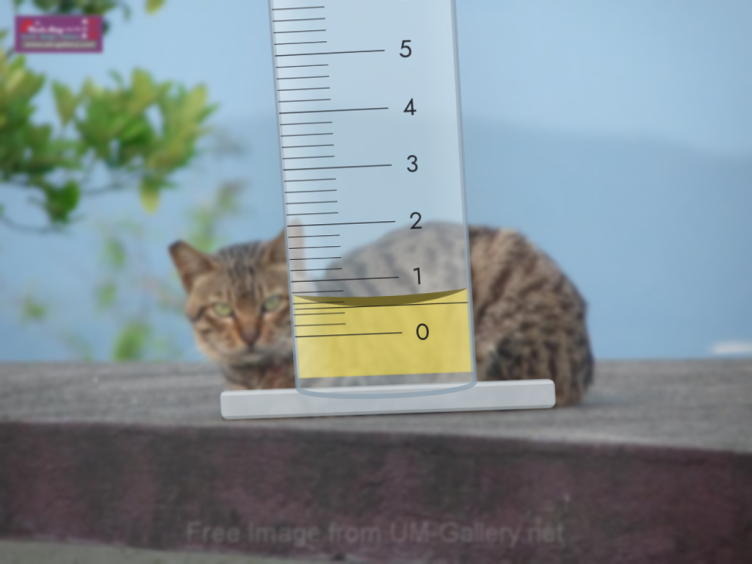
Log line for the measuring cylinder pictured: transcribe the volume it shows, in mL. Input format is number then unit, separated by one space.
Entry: 0.5 mL
